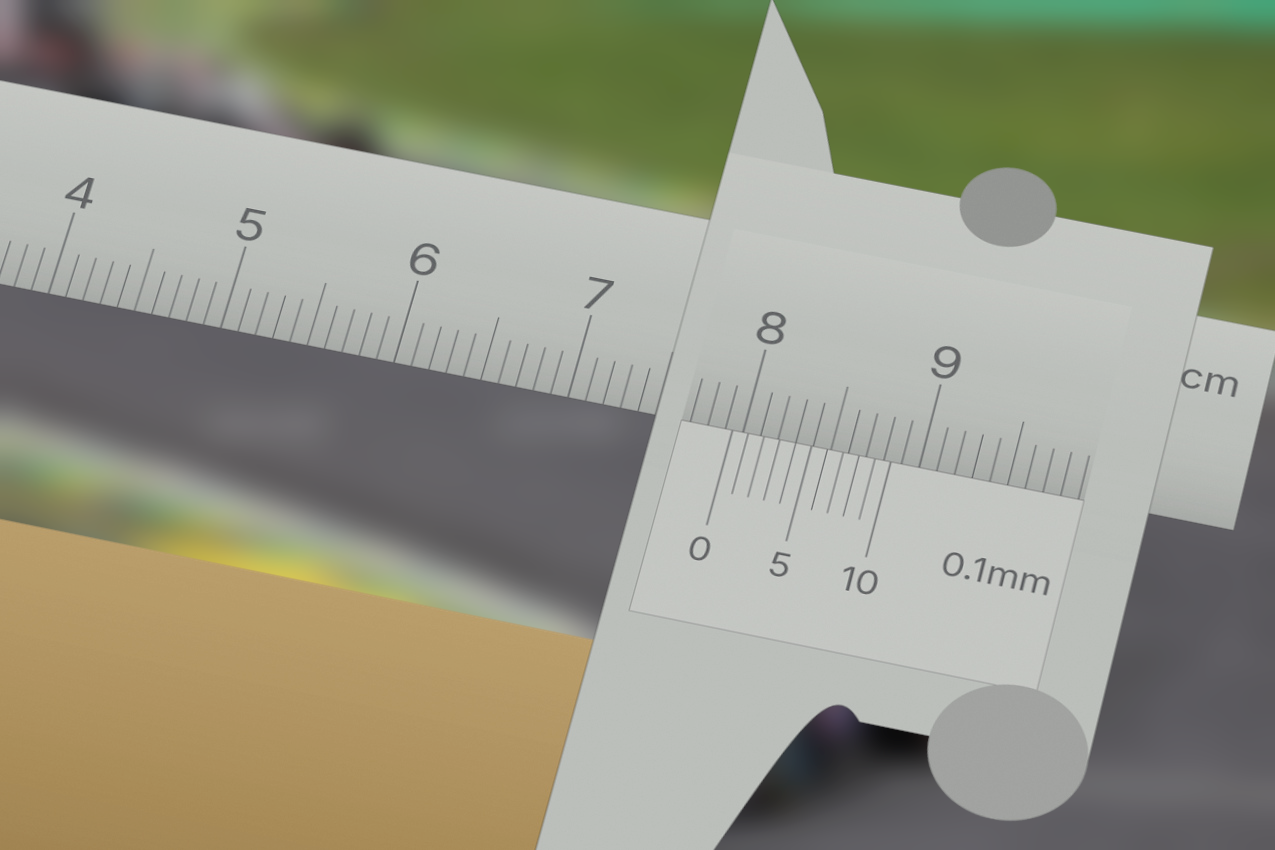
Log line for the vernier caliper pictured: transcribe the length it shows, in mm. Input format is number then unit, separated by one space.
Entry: 79.4 mm
